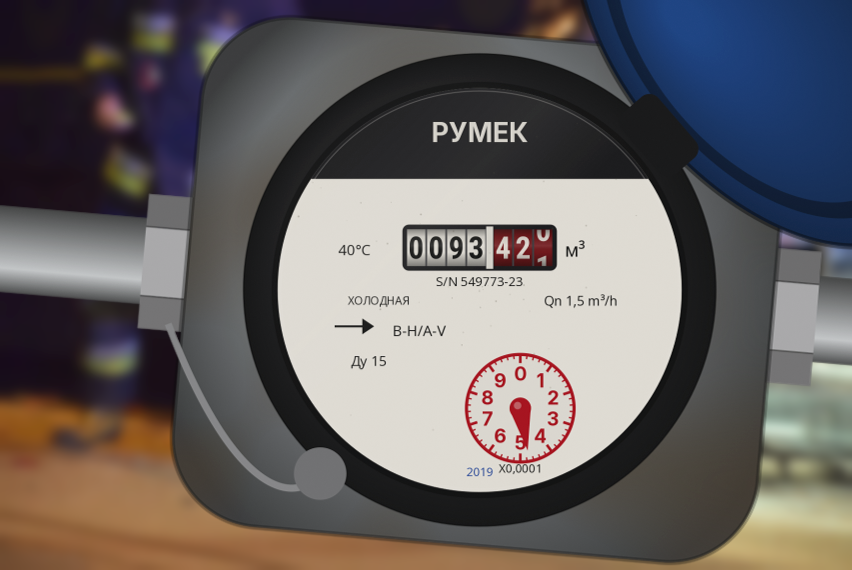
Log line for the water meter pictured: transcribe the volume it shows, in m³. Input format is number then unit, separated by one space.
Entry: 93.4204 m³
